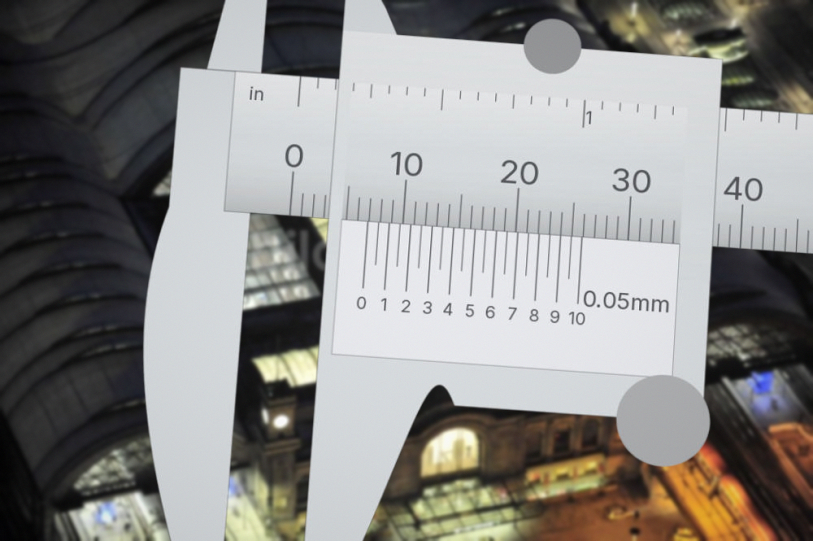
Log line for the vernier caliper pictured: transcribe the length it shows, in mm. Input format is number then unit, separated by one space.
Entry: 6.9 mm
